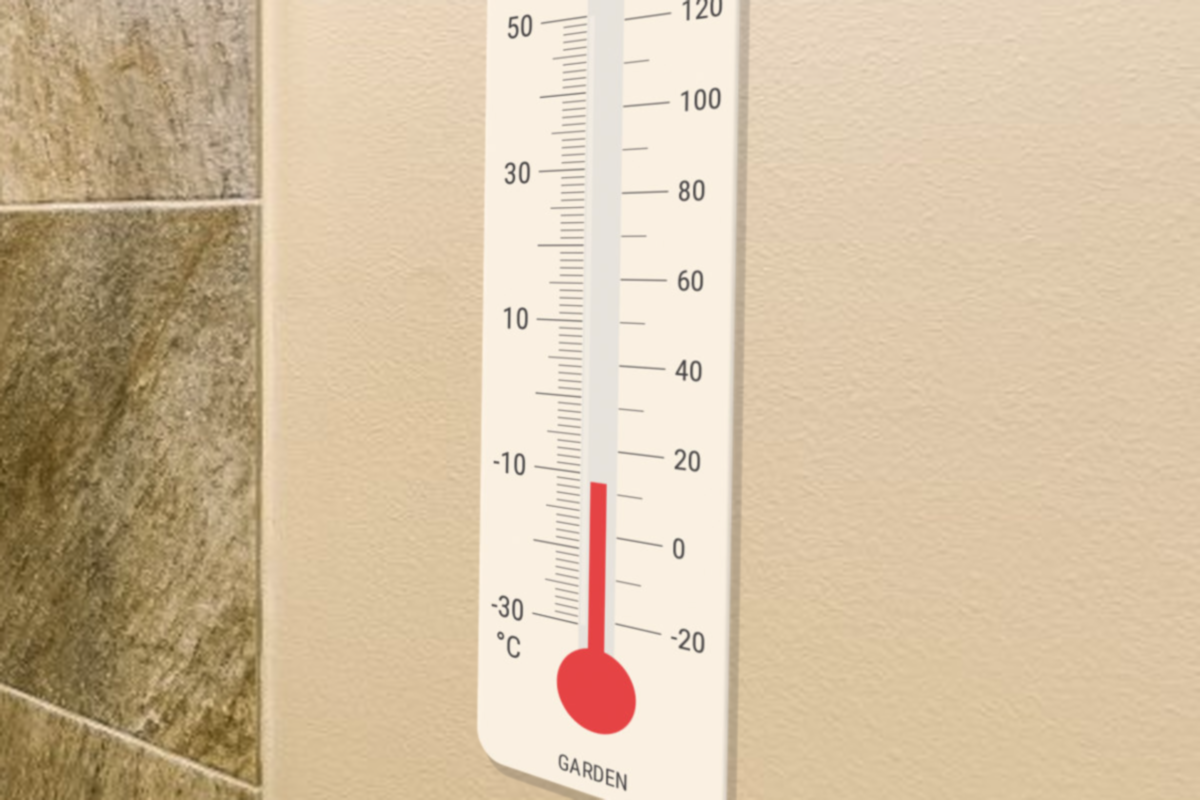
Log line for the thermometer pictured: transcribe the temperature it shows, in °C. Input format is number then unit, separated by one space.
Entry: -11 °C
